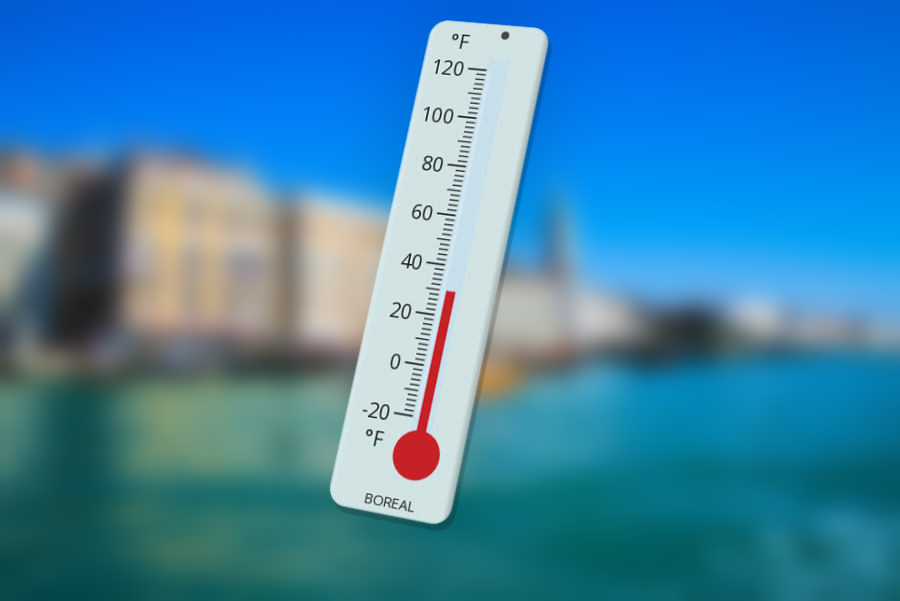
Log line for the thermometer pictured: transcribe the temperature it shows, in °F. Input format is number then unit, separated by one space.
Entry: 30 °F
